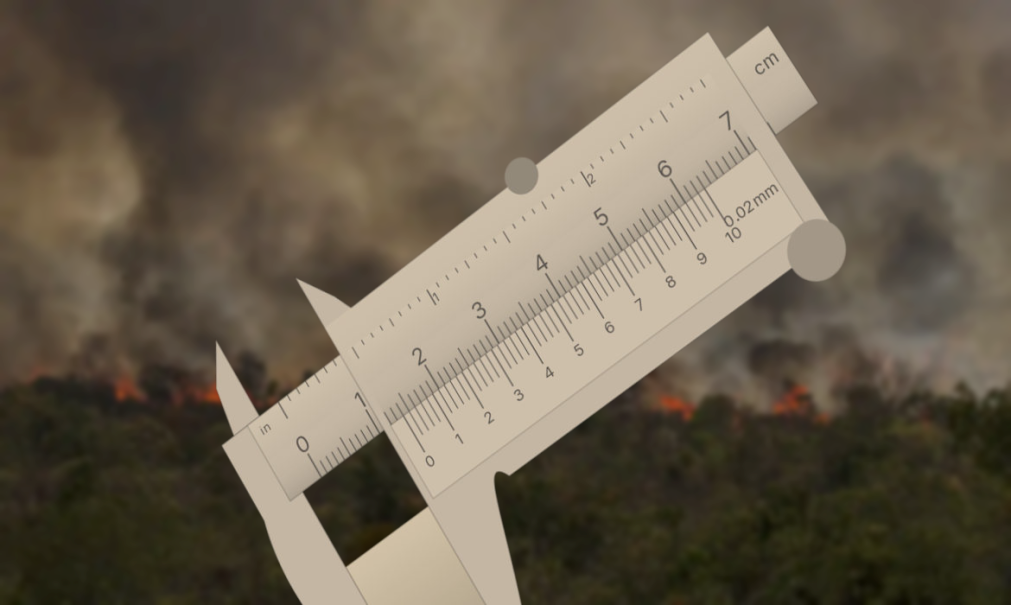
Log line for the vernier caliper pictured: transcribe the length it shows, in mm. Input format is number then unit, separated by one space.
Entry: 14.0 mm
